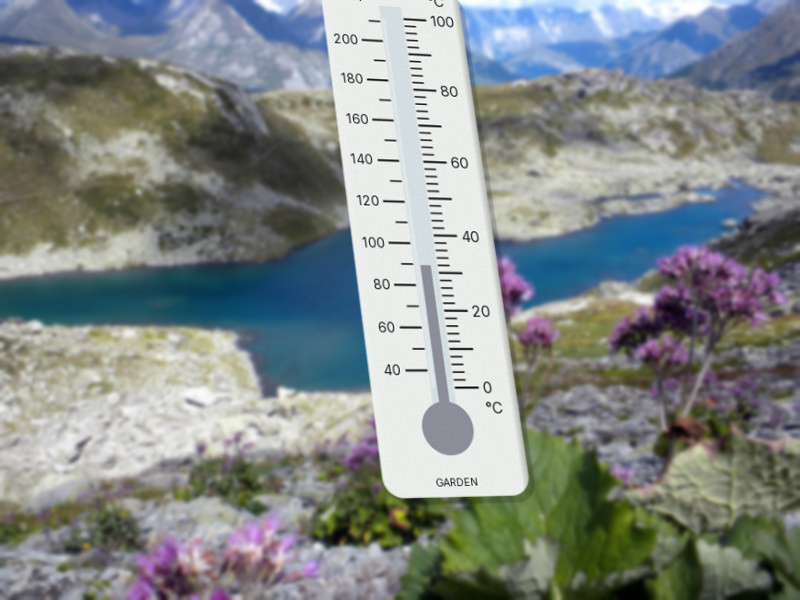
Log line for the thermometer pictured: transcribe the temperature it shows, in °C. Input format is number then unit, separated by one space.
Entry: 32 °C
